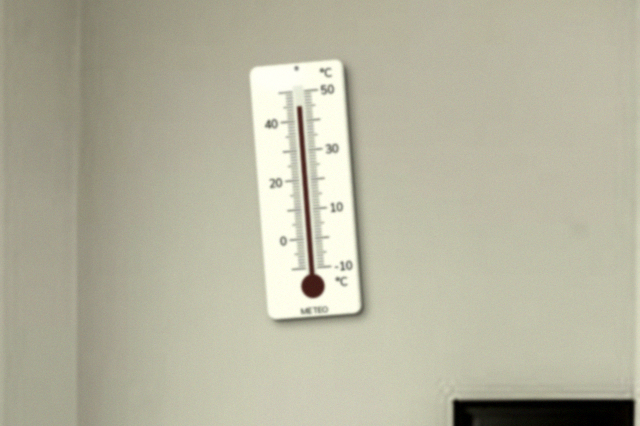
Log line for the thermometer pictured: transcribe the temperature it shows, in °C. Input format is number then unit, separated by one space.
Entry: 45 °C
